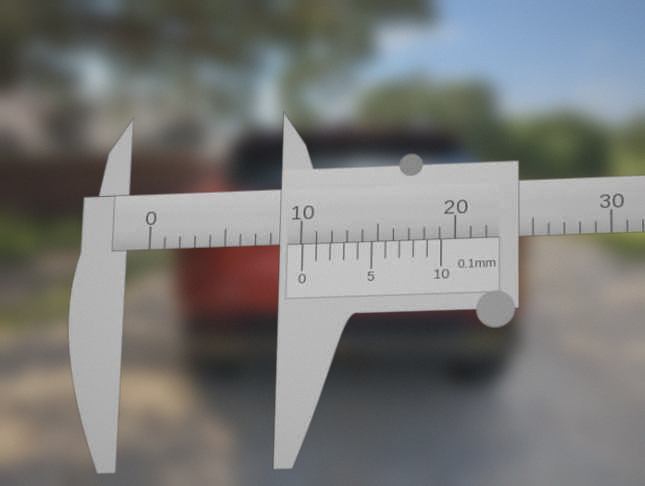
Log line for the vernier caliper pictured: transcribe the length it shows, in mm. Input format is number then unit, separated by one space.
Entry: 10.1 mm
